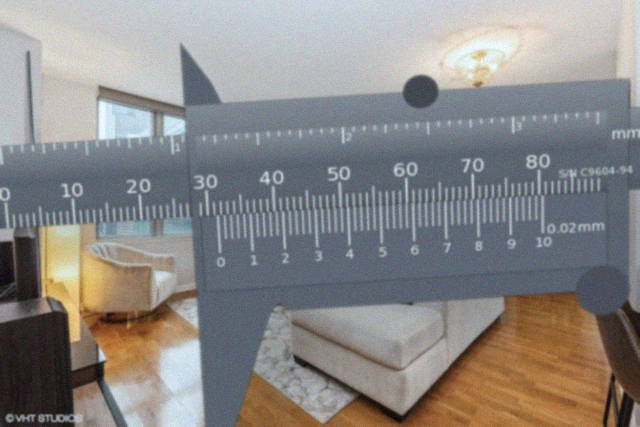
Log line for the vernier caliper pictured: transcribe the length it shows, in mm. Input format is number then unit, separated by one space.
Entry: 31.5 mm
